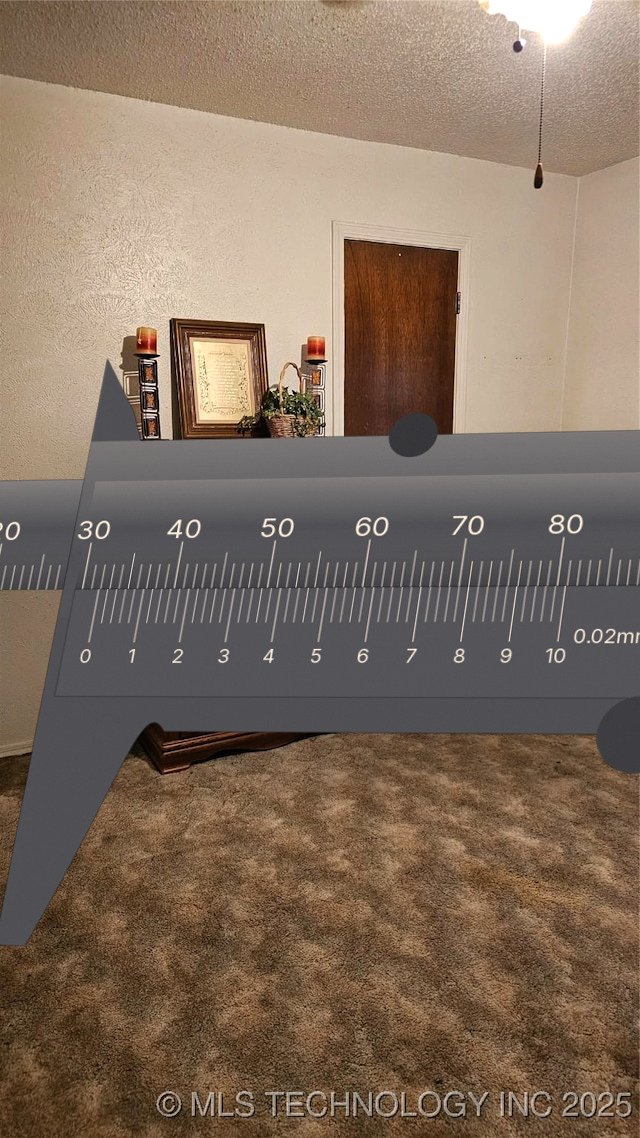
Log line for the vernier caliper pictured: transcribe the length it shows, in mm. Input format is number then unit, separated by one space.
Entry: 31.8 mm
